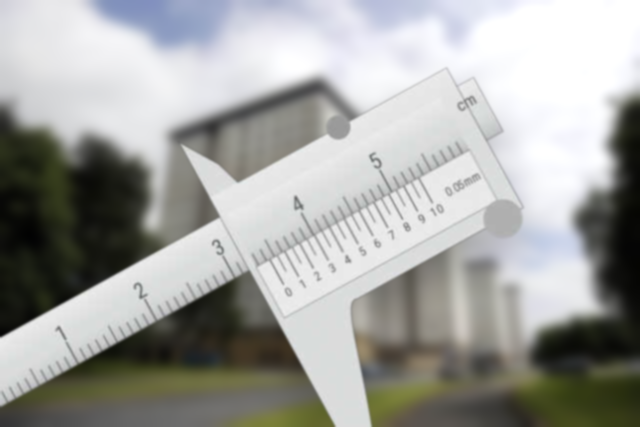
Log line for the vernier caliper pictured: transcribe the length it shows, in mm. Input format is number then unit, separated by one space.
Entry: 34.4 mm
